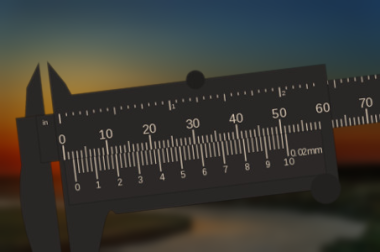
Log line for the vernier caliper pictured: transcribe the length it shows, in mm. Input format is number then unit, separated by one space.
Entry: 2.0 mm
